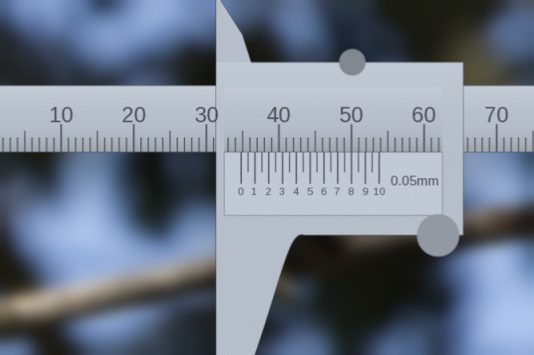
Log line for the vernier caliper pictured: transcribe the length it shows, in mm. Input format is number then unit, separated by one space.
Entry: 34.8 mm
